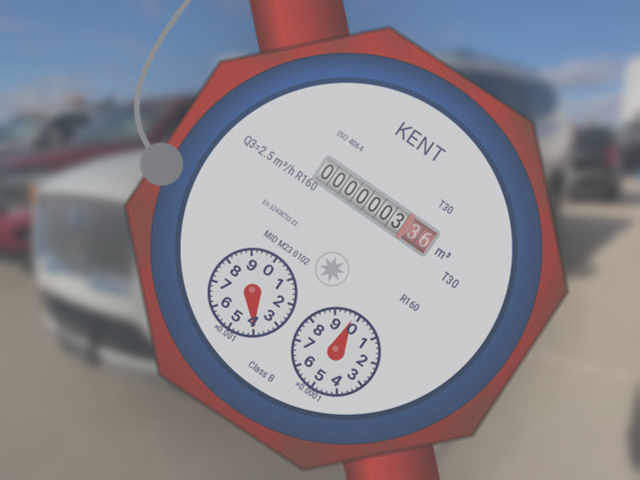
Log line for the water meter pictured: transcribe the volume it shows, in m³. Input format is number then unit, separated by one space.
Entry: 3.3639 m³
